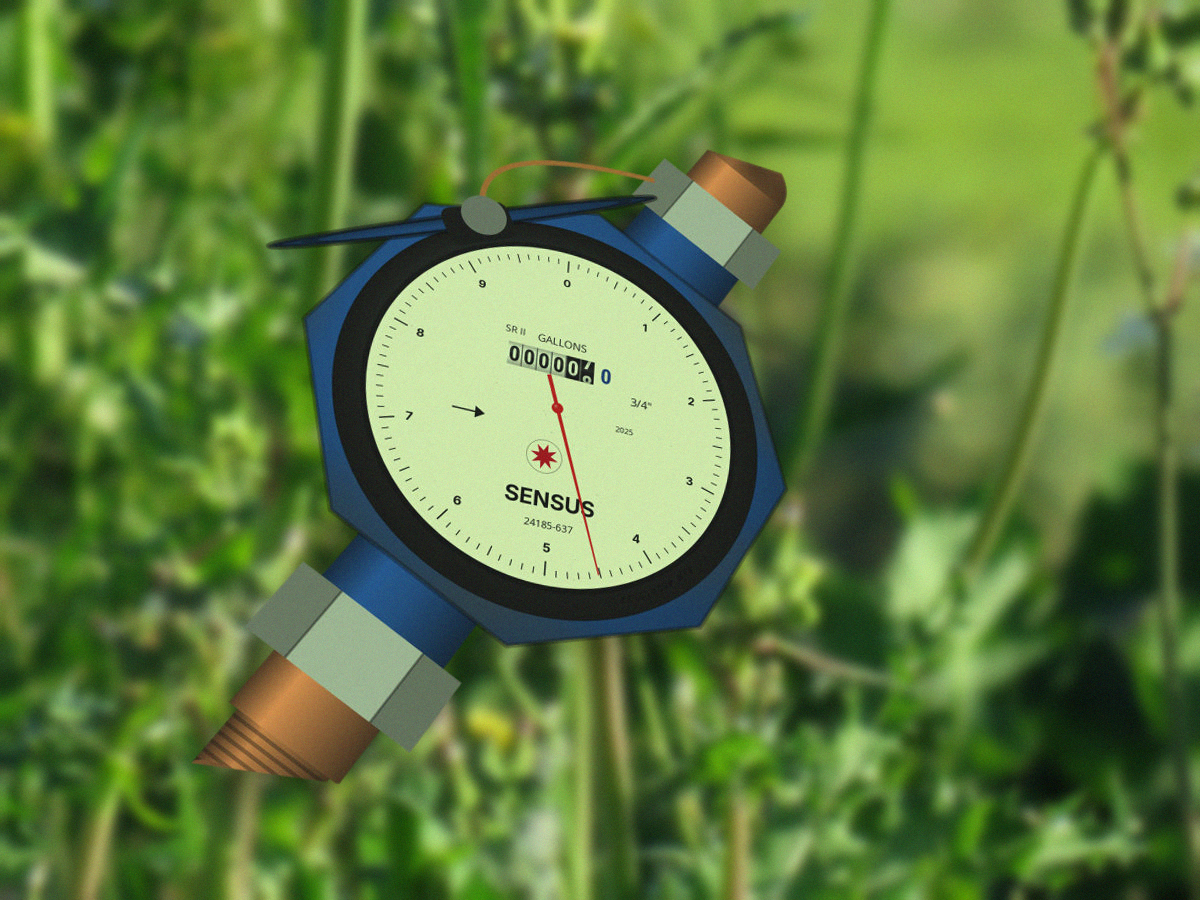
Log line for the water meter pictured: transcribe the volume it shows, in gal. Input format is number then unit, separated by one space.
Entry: 74.5 gal
